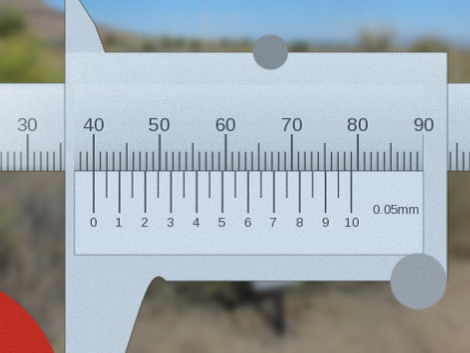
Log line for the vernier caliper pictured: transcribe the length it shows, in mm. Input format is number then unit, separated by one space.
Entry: 40.0 mm
